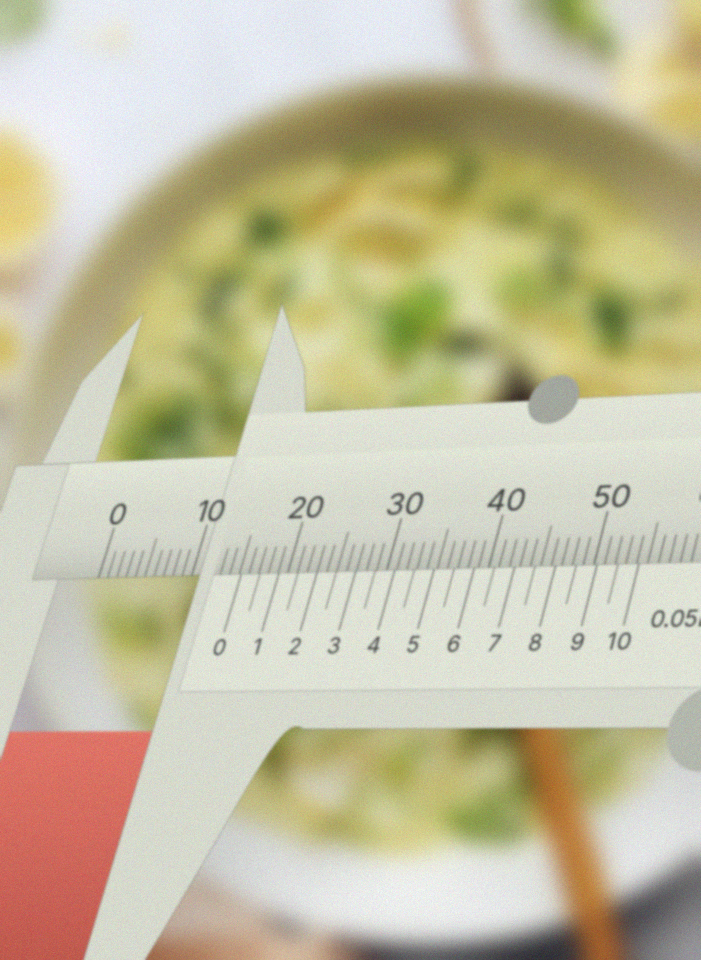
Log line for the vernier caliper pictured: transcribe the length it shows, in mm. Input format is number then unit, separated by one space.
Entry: 15.2 mm
